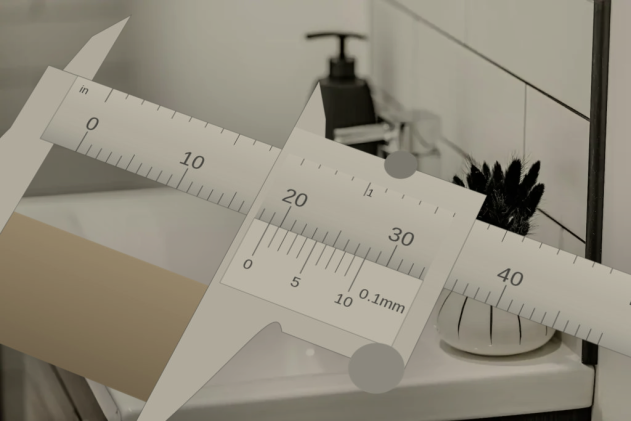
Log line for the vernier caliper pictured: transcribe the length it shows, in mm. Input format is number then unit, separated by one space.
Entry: 19.0 mm
